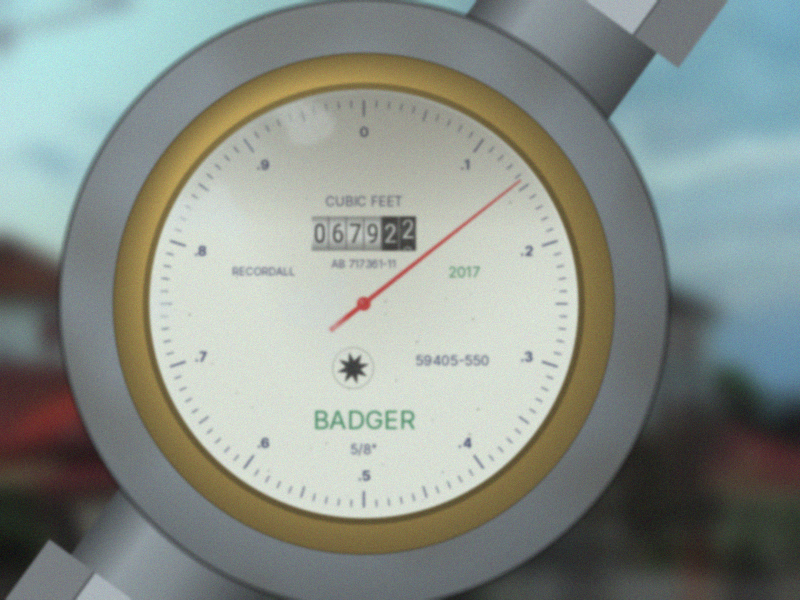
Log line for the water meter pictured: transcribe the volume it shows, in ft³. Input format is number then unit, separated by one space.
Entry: 67922.14 ft³
